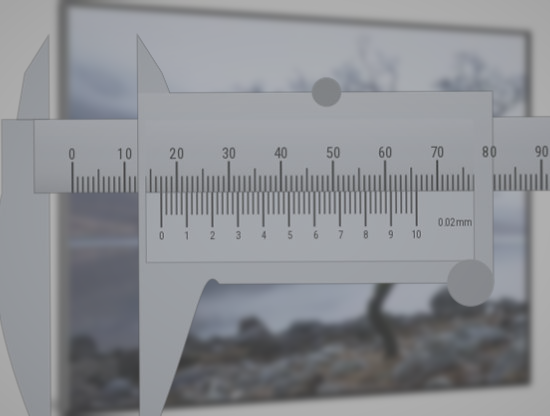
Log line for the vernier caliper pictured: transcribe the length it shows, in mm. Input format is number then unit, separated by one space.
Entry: 17.0 mm
